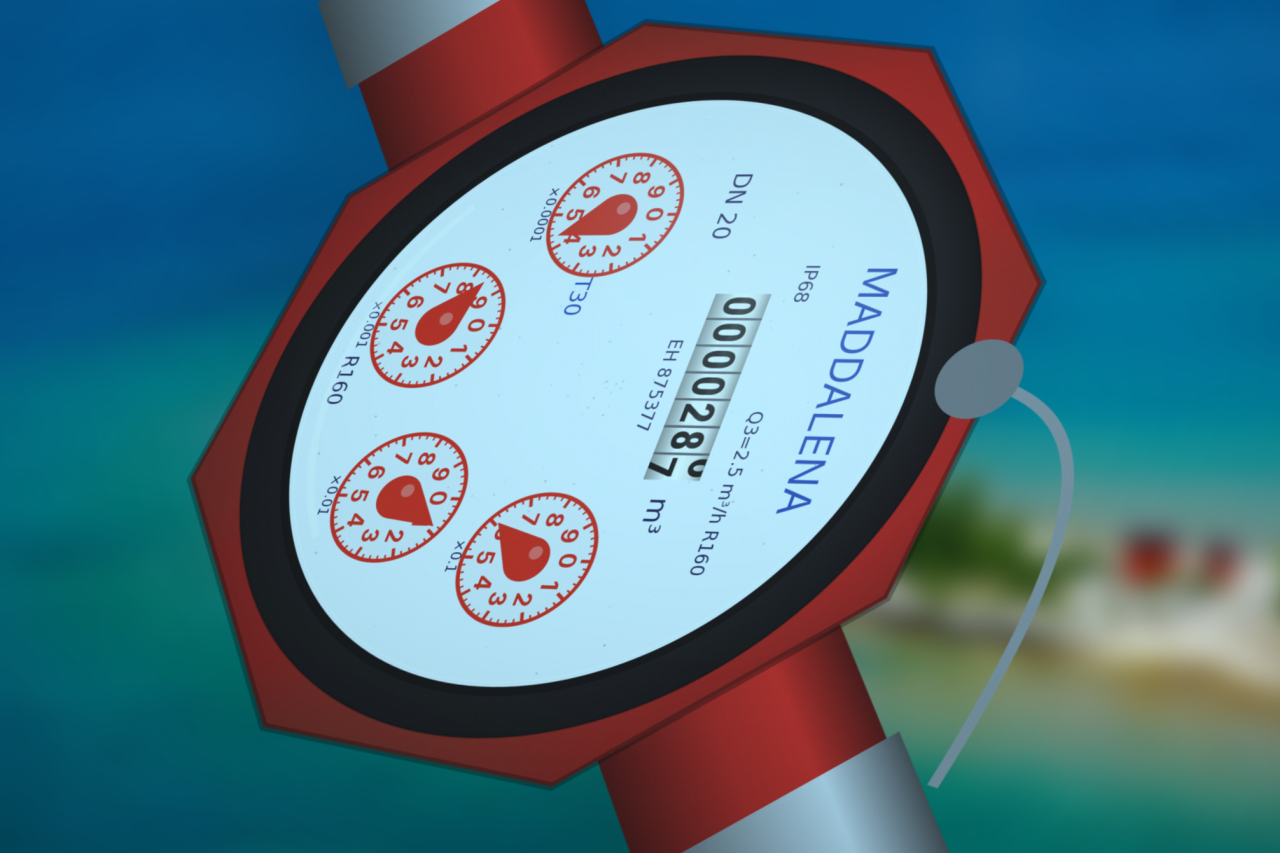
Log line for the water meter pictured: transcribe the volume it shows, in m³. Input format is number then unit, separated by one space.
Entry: 286.6084 m³
